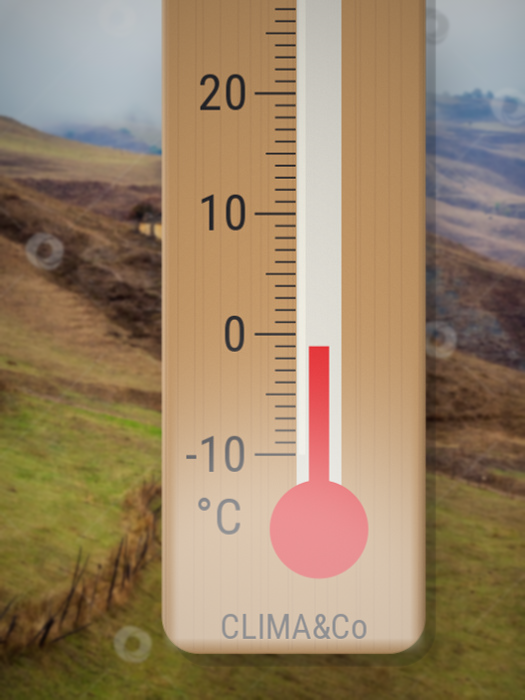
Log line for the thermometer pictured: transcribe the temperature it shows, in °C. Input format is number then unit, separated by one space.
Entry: -1 °C
